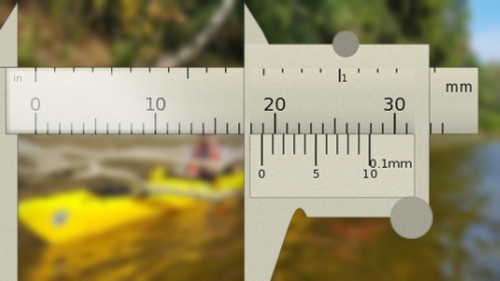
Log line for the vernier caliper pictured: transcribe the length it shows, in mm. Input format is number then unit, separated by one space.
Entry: 18.9 mm
